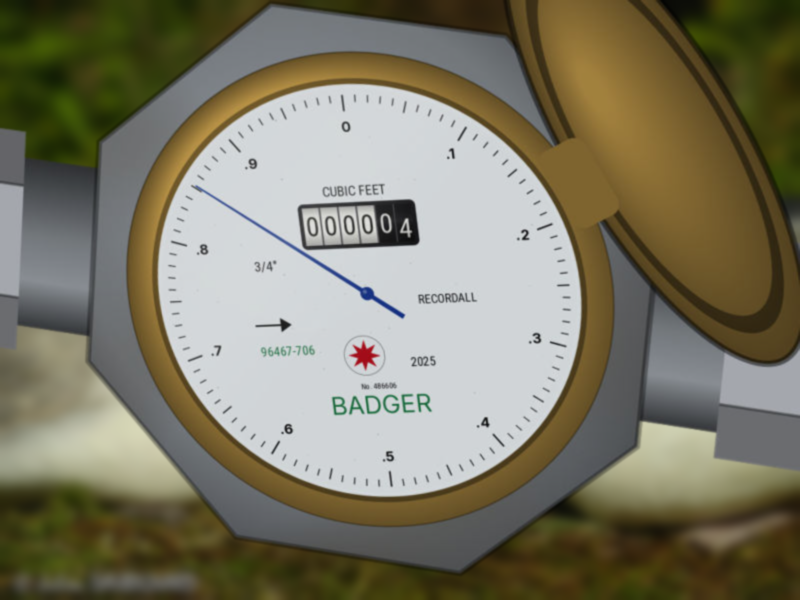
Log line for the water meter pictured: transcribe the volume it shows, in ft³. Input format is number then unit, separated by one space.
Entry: 3.85 ft³
